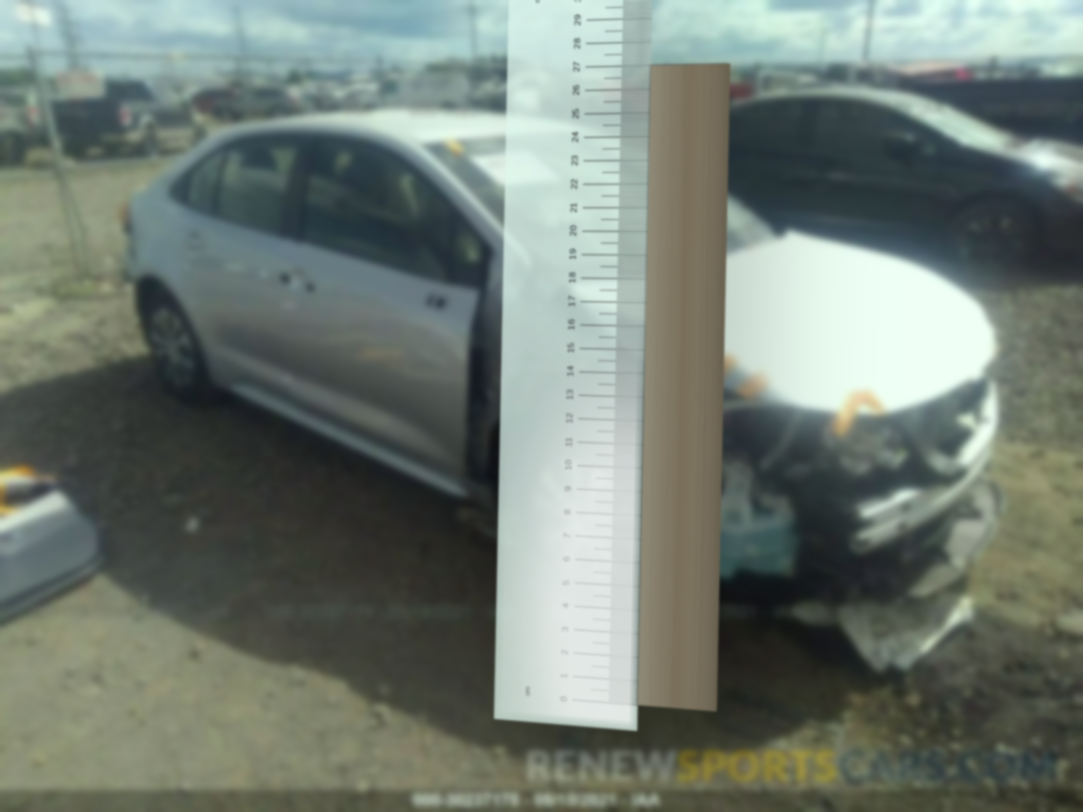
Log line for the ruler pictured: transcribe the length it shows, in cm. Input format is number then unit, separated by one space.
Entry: 27 cm
